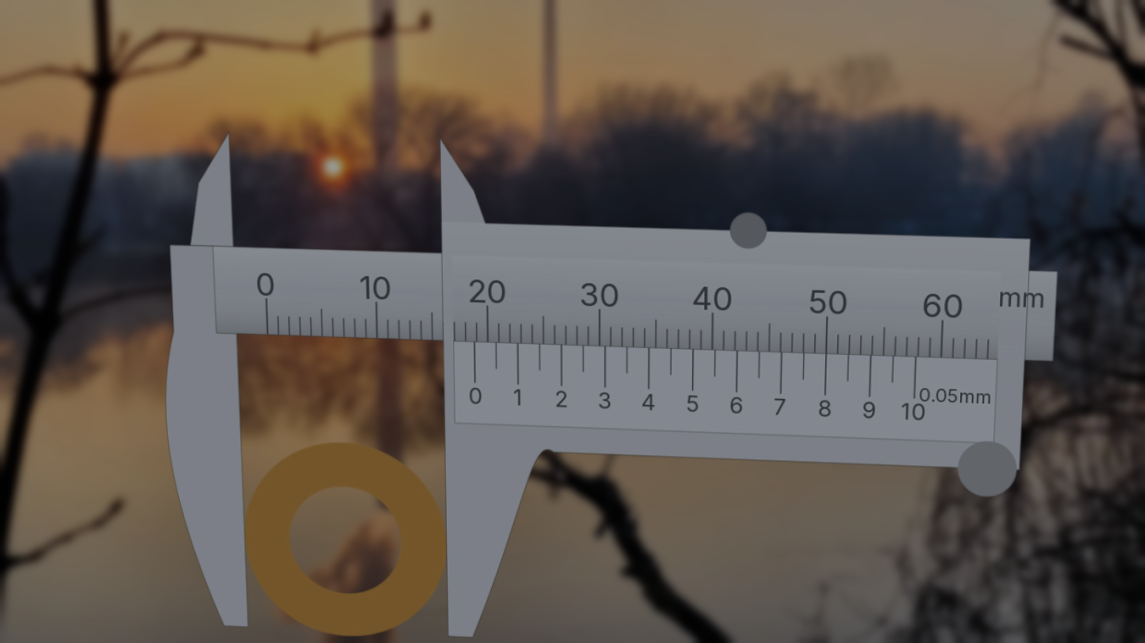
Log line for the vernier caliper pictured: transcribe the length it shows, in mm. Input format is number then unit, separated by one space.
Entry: 18.8 mm
